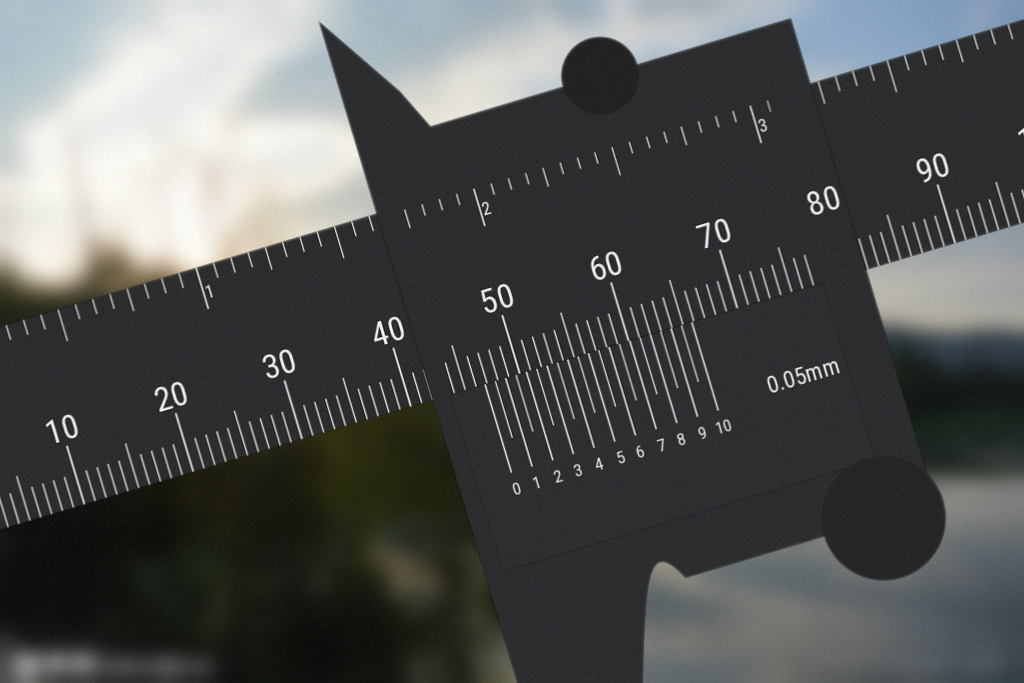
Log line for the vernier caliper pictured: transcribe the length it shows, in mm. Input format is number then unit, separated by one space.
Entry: 46.8 mm
